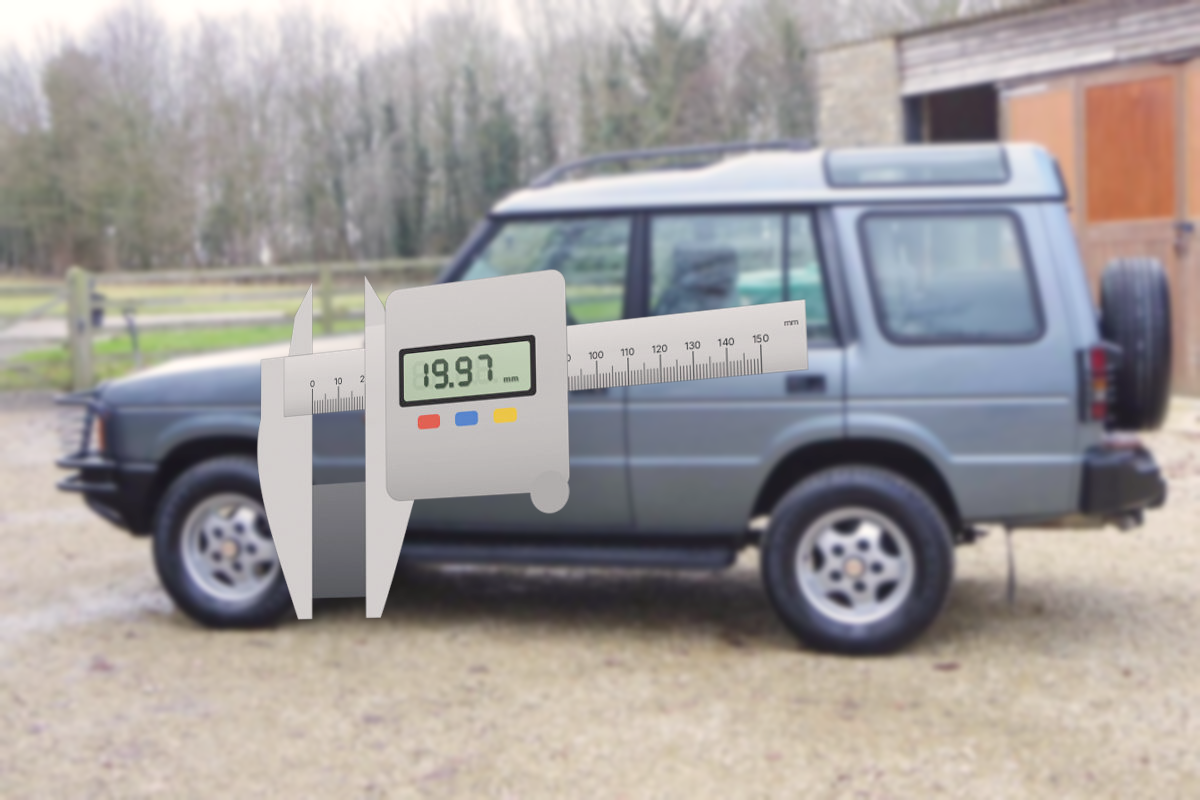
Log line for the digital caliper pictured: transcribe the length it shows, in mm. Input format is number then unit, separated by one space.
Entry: 19.97 mm
